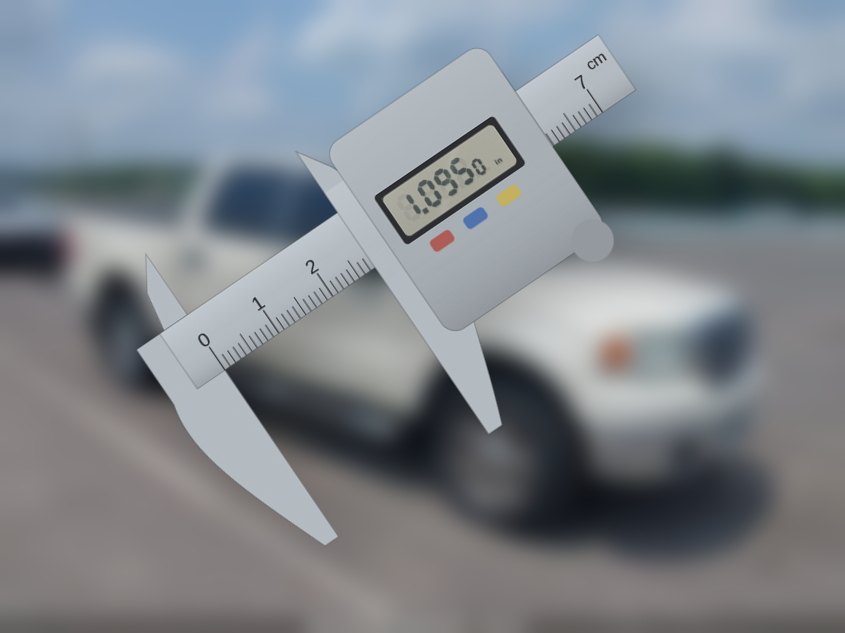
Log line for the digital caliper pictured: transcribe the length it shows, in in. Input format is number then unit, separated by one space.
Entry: 1.0950 in
